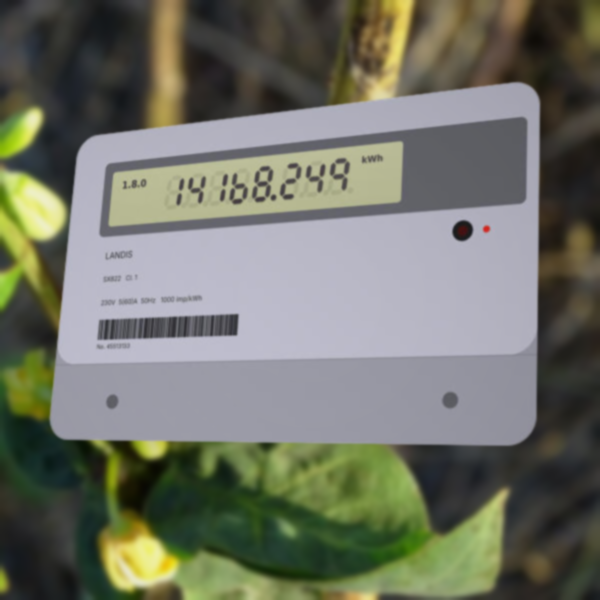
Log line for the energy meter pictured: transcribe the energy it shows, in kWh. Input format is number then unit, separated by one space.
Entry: 14168.249 kWh
